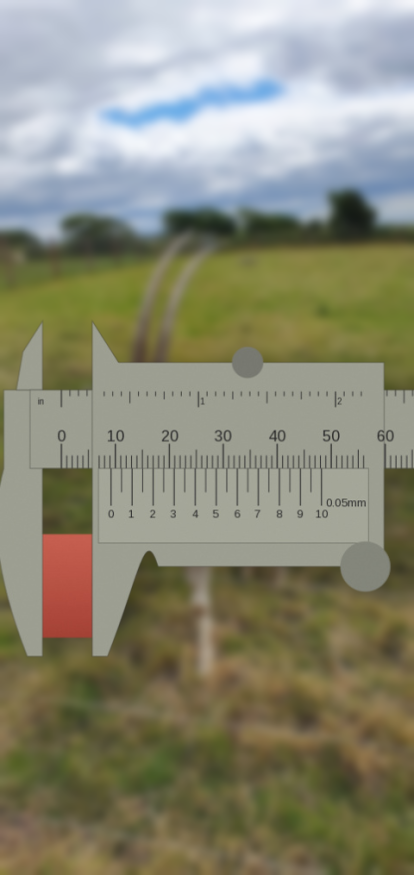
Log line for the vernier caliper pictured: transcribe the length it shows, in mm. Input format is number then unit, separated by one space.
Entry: 9.2 mm
